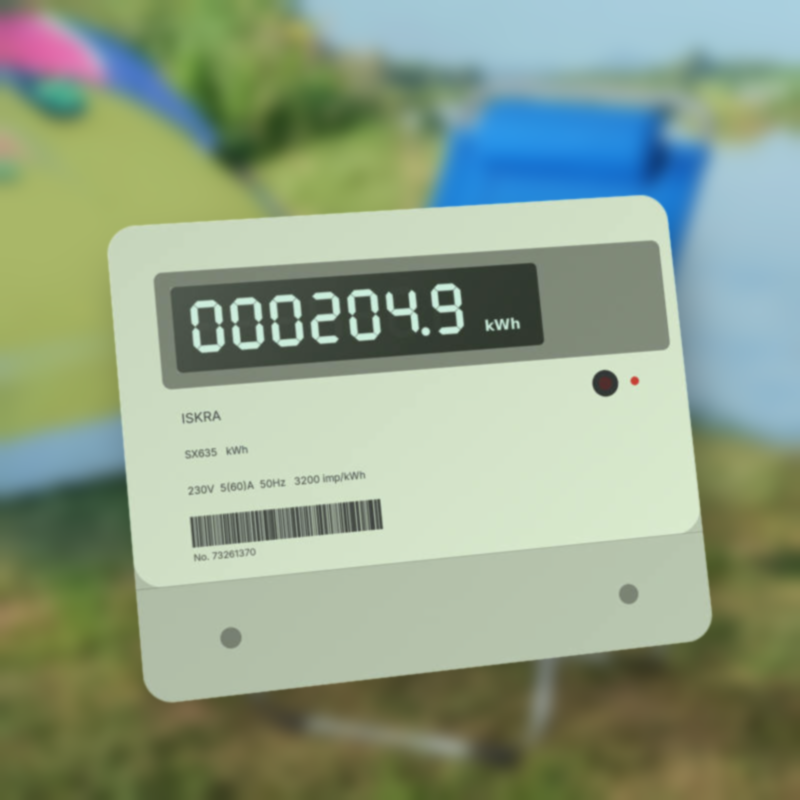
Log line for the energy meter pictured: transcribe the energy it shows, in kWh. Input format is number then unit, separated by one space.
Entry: 204.9 kWh
